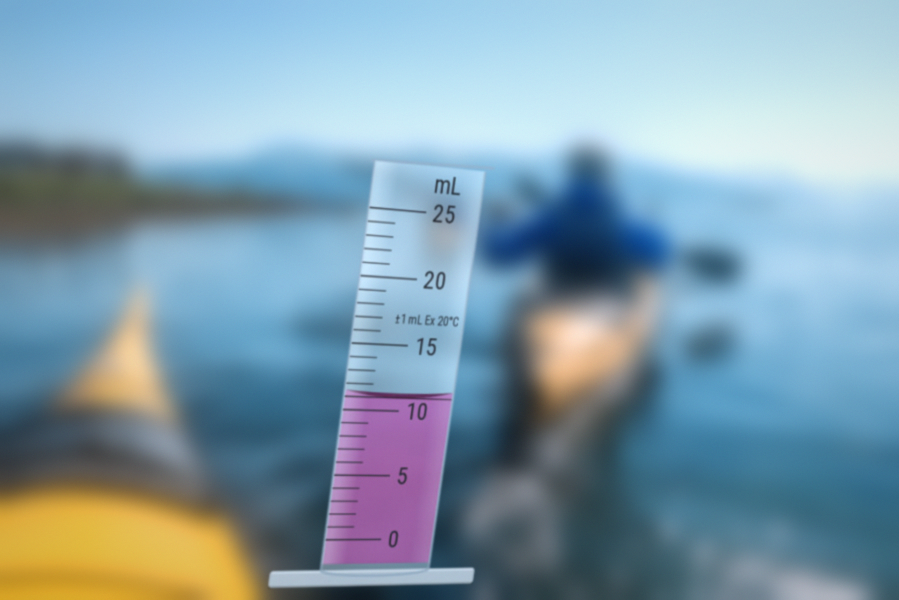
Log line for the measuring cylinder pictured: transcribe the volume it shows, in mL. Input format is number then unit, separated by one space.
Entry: 11 mL
